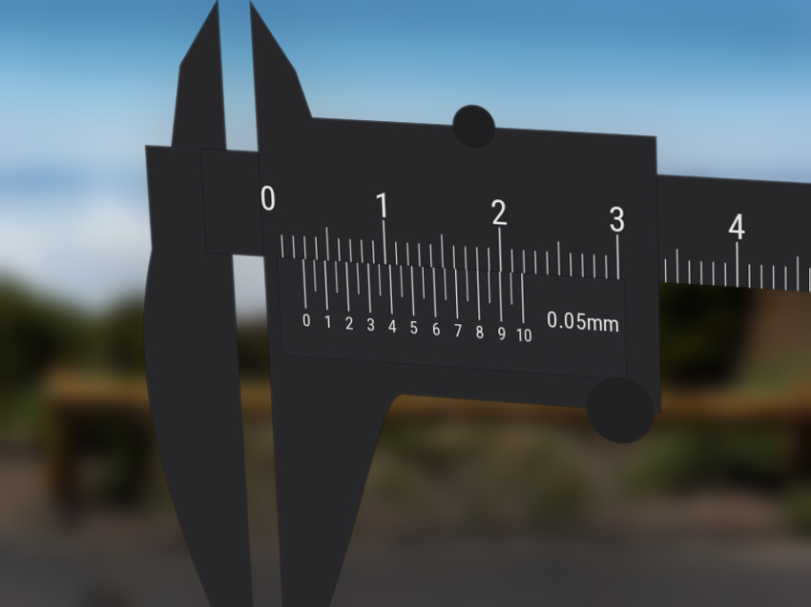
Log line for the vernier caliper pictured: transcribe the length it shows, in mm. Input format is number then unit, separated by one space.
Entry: 2.8 mm
